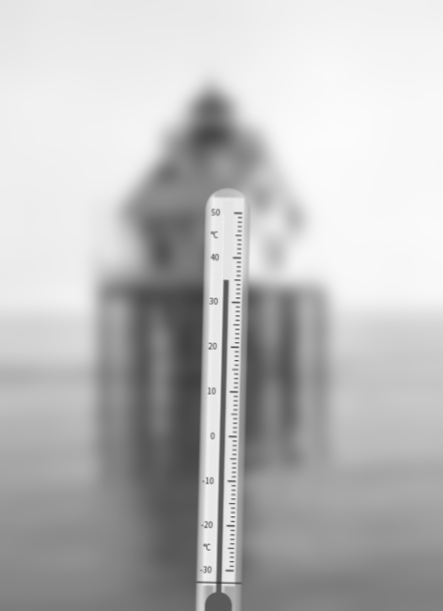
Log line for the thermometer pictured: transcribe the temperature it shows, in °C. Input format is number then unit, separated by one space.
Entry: 35 °C
